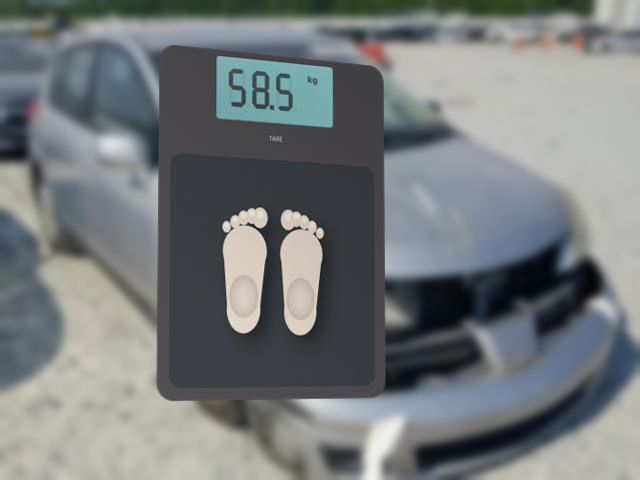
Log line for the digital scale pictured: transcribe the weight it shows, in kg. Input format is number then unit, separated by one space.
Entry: 58.5 kg
